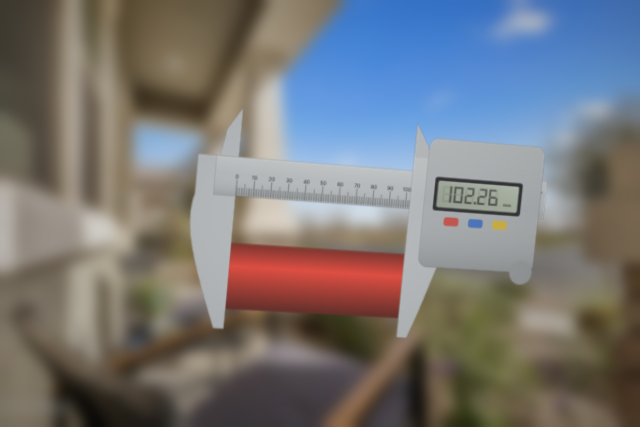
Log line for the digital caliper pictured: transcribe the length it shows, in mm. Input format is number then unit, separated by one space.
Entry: 102.26 mm
